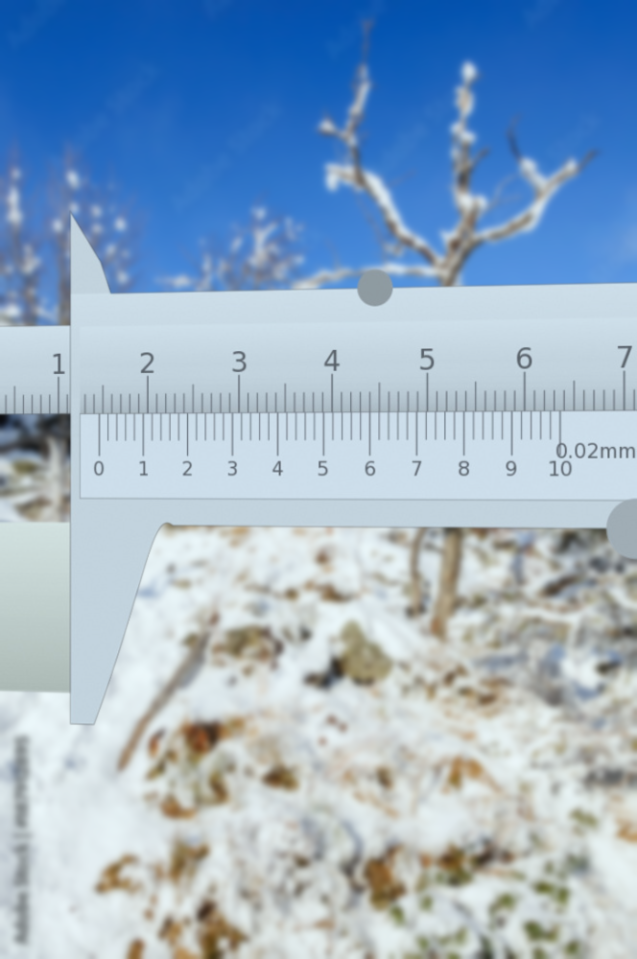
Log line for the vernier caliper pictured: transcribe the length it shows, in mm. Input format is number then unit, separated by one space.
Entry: 14.6 mm
